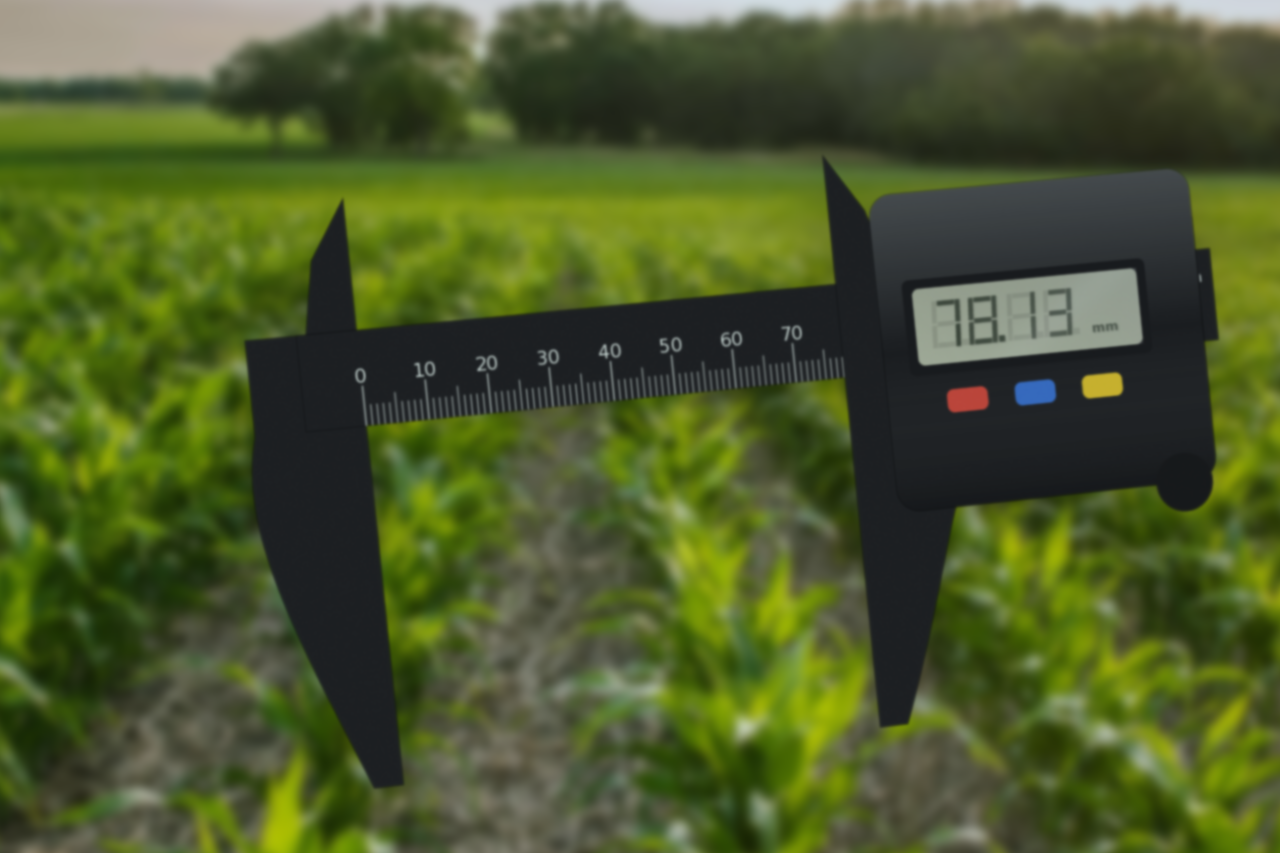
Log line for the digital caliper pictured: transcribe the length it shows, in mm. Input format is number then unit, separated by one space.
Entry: 78.13 mm
